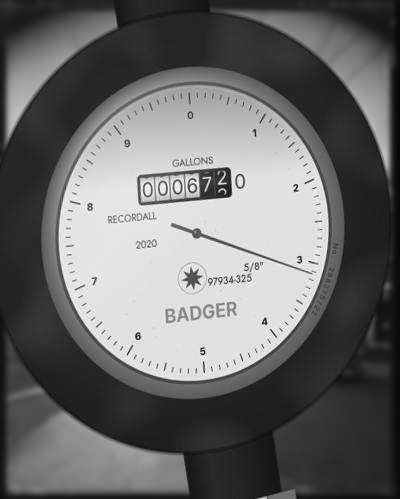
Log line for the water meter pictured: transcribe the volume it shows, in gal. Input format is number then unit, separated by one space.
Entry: 6723.1 gal
